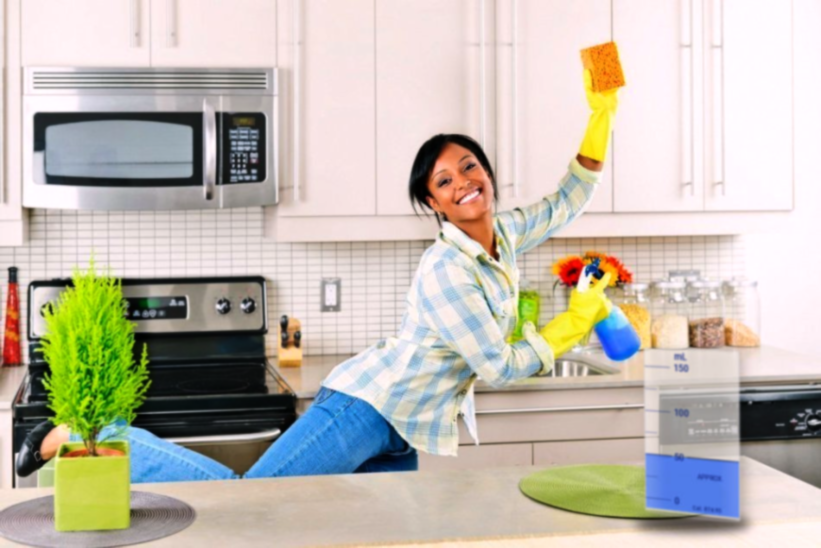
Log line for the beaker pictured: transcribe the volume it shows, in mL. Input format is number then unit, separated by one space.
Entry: 50 mL
